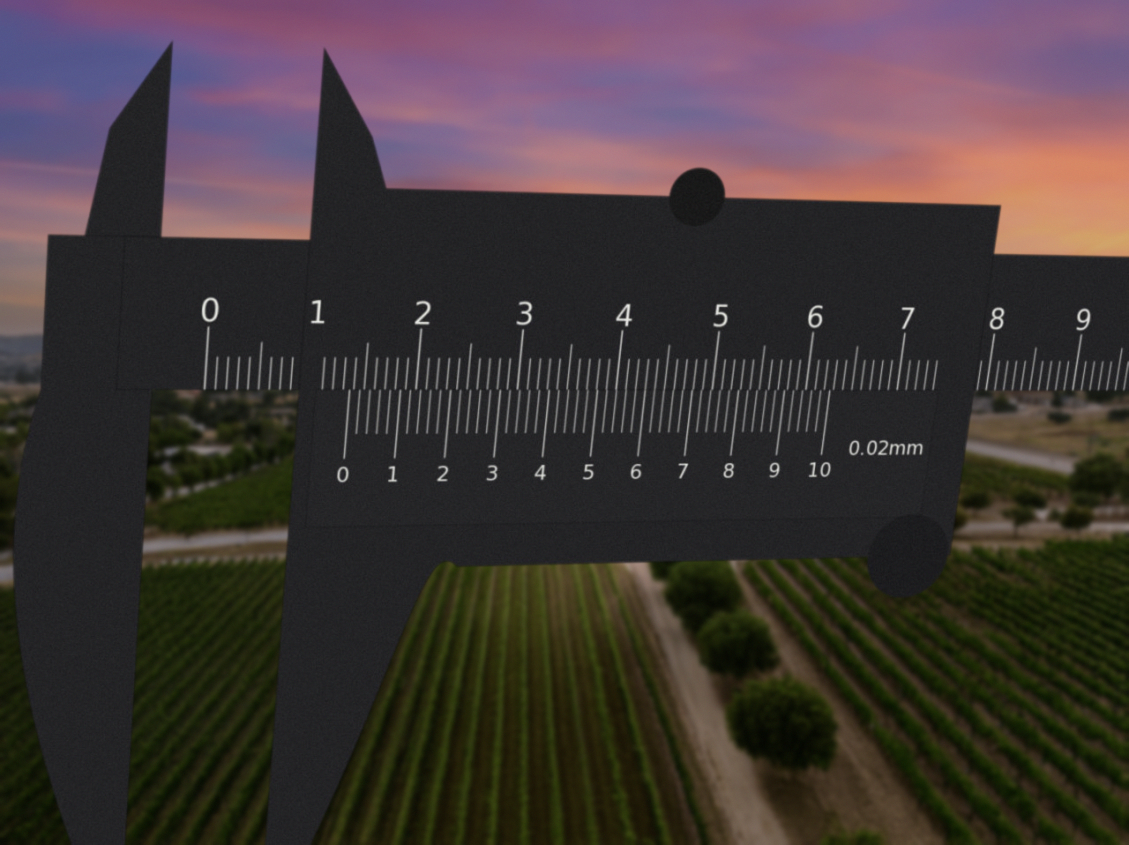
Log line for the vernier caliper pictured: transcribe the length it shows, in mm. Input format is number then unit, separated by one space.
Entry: 13.6 mm
